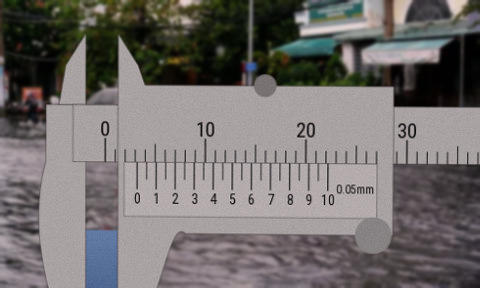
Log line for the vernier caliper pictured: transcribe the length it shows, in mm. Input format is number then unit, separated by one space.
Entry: 3.2 mm
